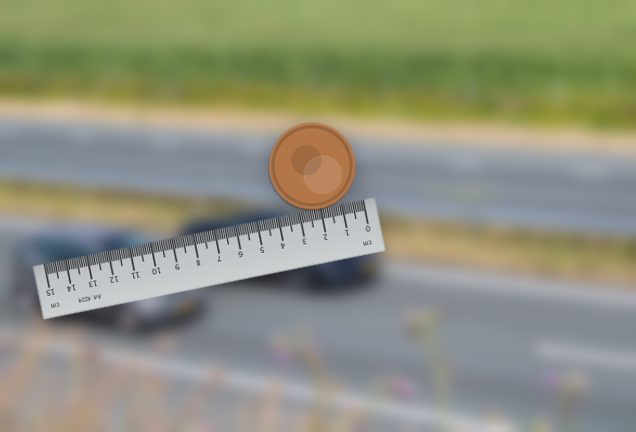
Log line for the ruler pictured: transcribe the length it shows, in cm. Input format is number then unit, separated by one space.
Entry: 4 cm
